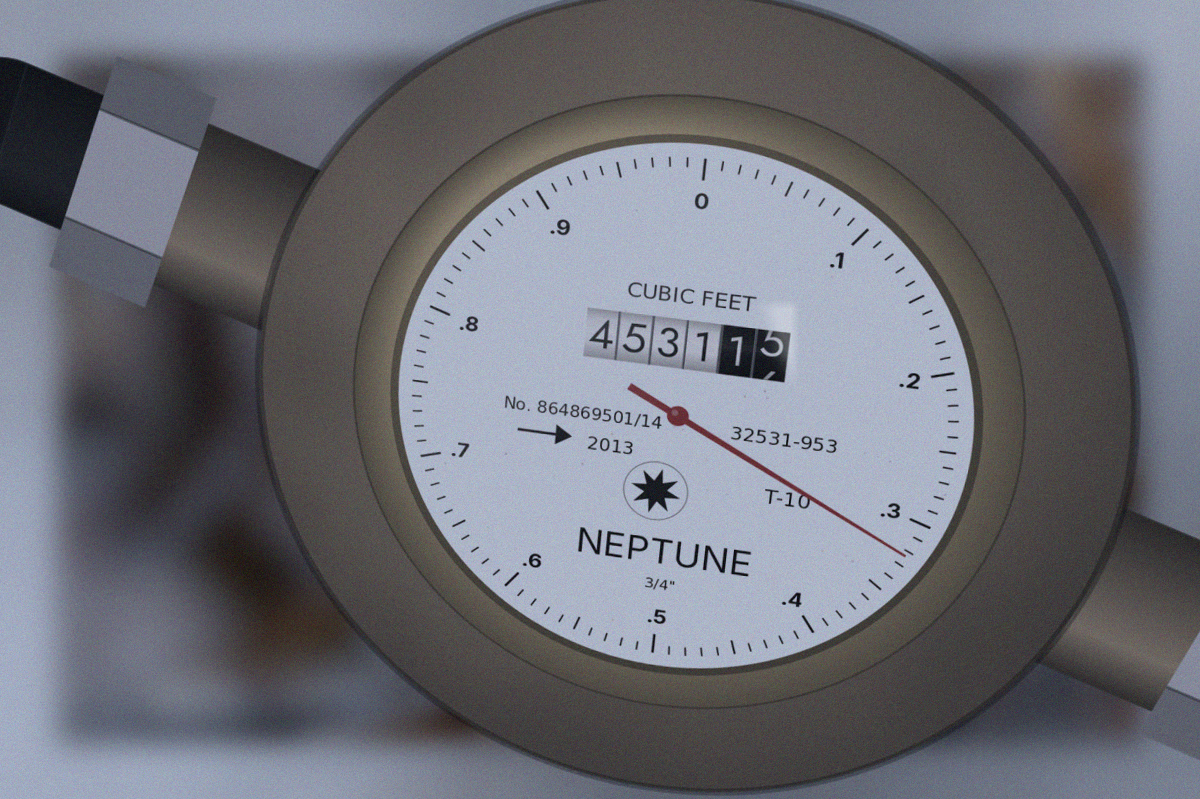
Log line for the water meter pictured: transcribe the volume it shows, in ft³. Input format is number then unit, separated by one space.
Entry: 453115.32 ft³
